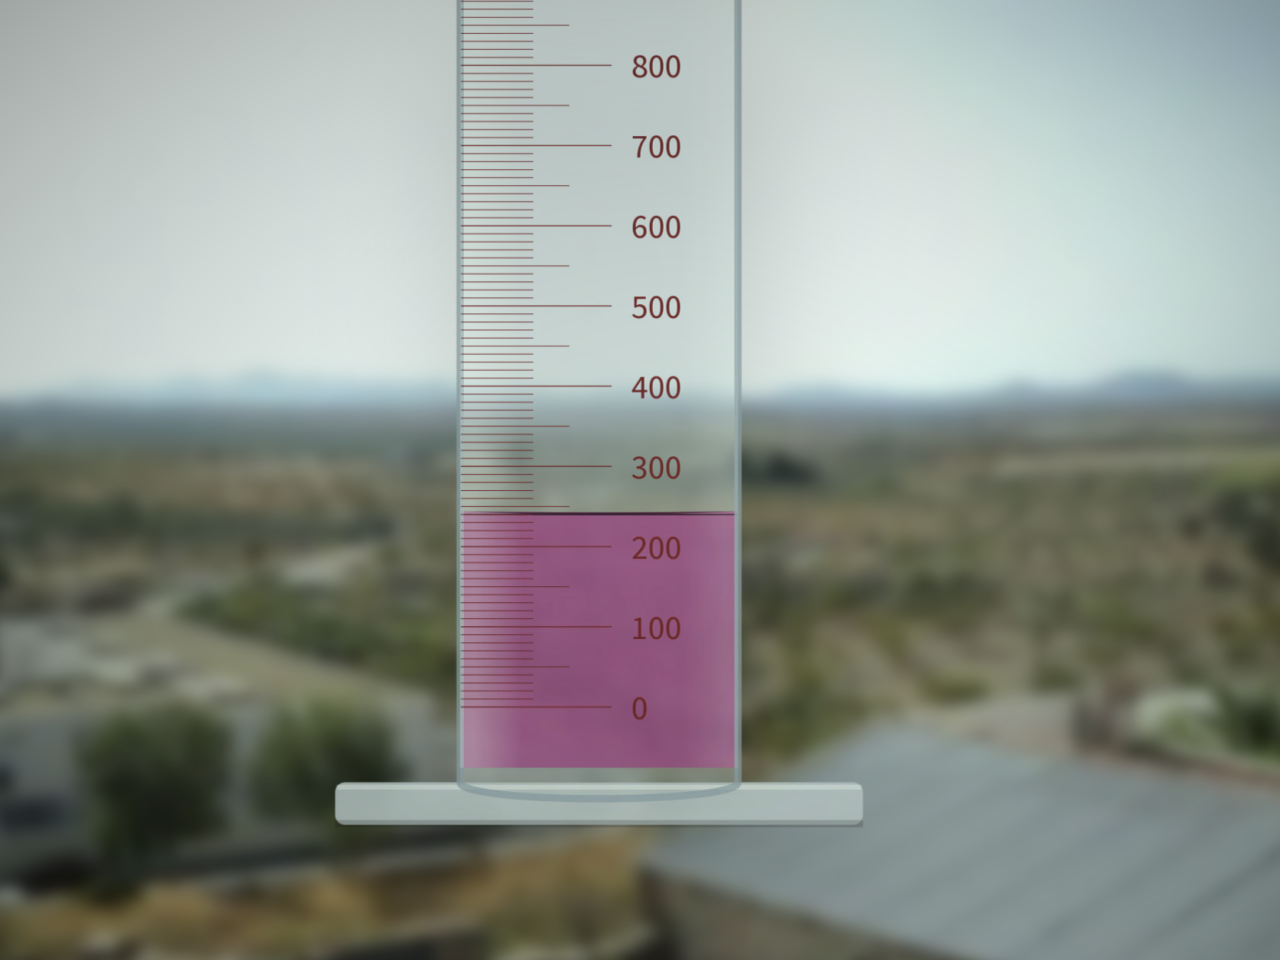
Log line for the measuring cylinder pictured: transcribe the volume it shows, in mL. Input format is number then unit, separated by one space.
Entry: 240 mL
